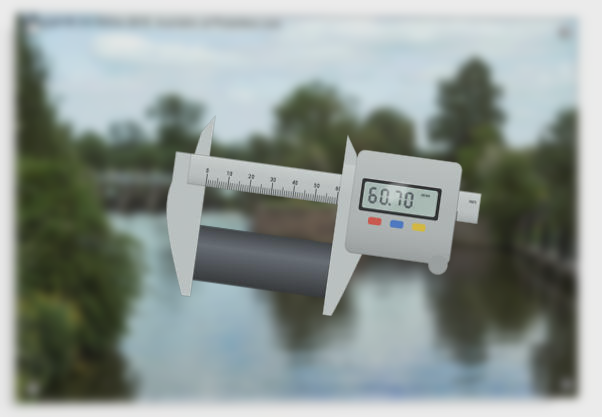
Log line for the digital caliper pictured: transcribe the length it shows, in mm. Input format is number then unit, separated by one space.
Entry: 60.70 mm
